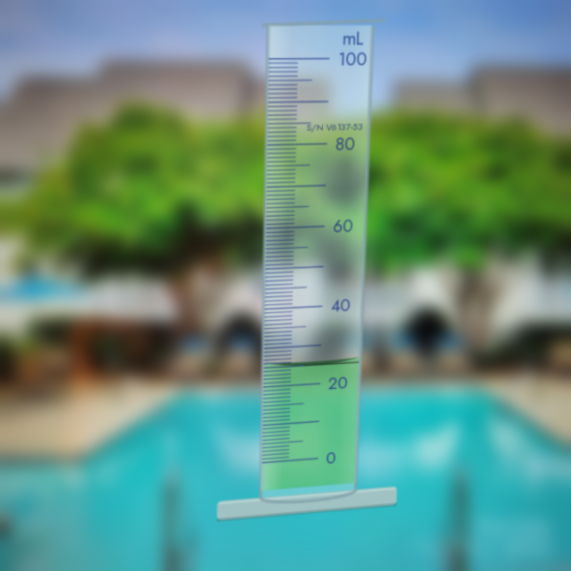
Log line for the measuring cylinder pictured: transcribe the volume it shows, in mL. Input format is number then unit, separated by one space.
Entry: 25 mL
